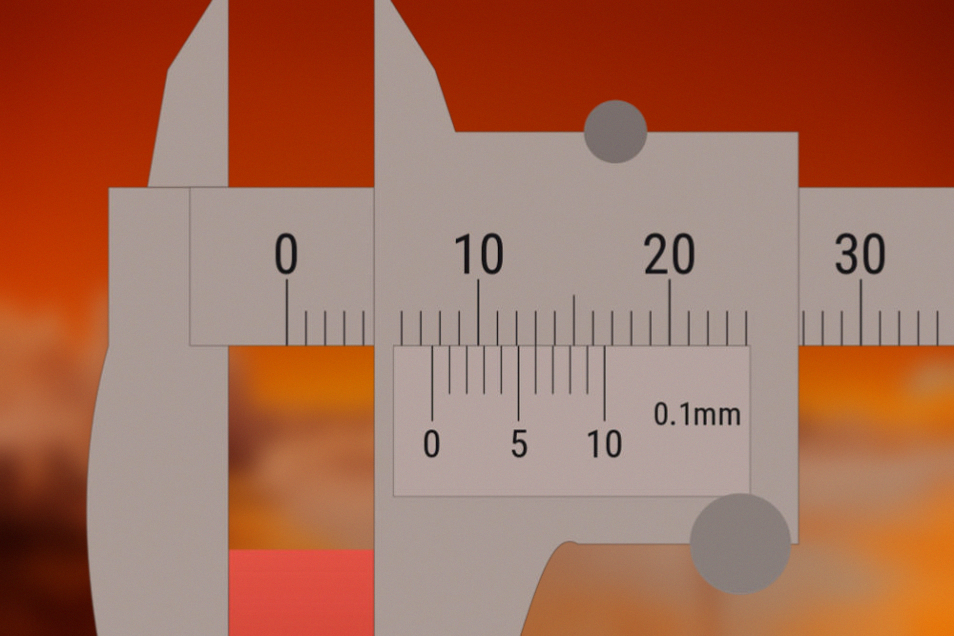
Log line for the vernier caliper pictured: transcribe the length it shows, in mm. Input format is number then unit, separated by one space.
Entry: 7.6 mm
